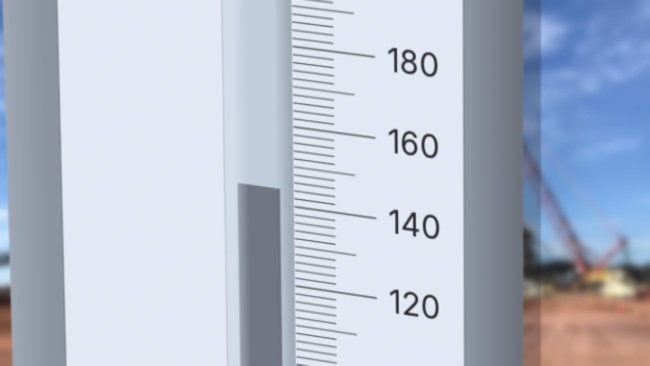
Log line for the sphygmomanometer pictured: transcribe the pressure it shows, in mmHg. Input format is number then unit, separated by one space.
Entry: 144 mmHg
